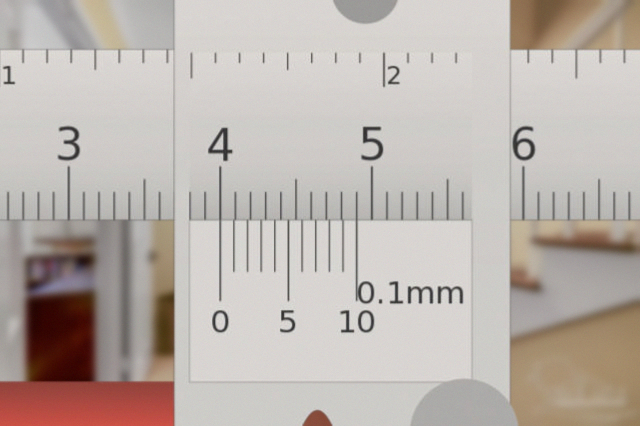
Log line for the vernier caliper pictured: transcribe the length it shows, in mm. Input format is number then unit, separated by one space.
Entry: 40.0 mm
